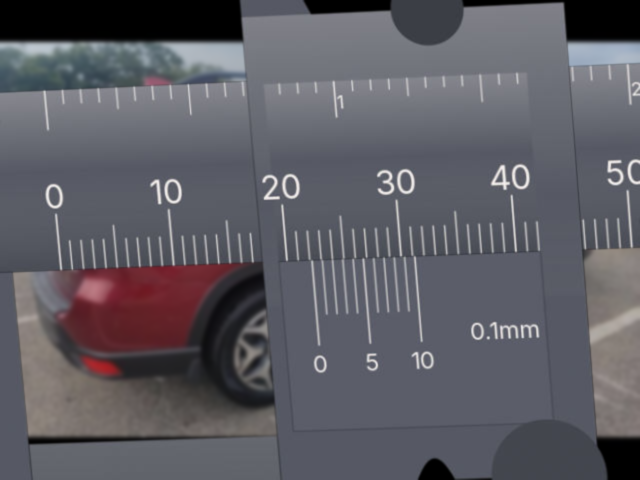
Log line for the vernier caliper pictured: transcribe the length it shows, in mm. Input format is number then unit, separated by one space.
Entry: 22.2 mm
